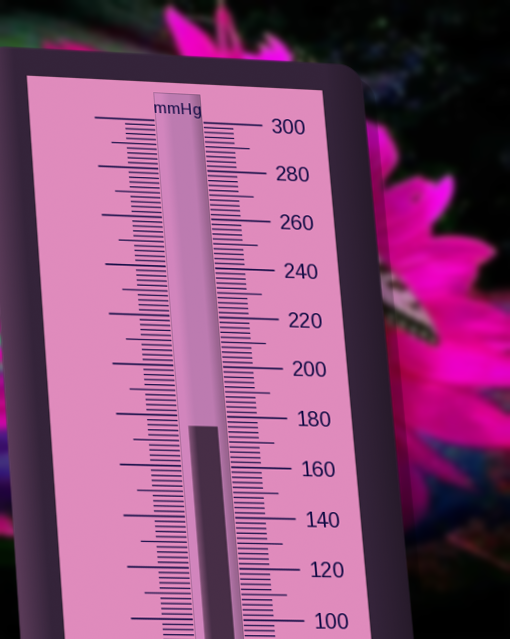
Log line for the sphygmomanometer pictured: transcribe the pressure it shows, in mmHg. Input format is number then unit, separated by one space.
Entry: 176 mmHg
